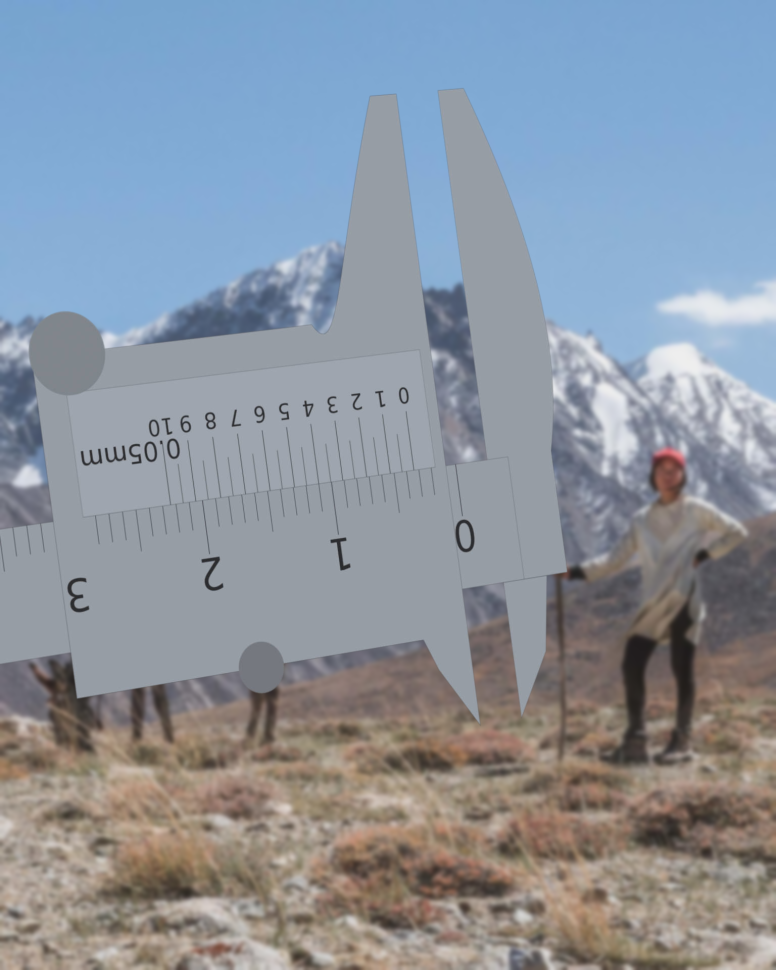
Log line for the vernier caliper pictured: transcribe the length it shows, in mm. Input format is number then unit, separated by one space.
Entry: 3.4 mm
